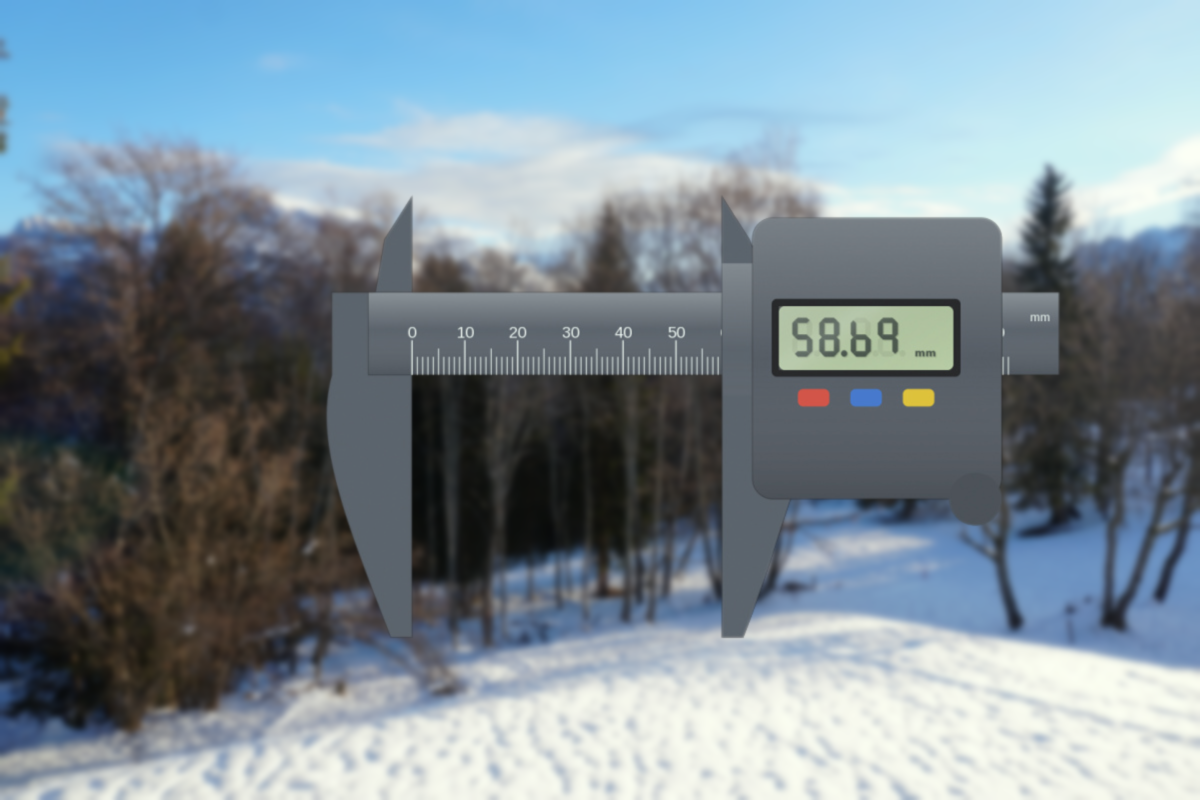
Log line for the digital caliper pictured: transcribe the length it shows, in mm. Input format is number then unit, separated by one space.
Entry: 58.69 mm
